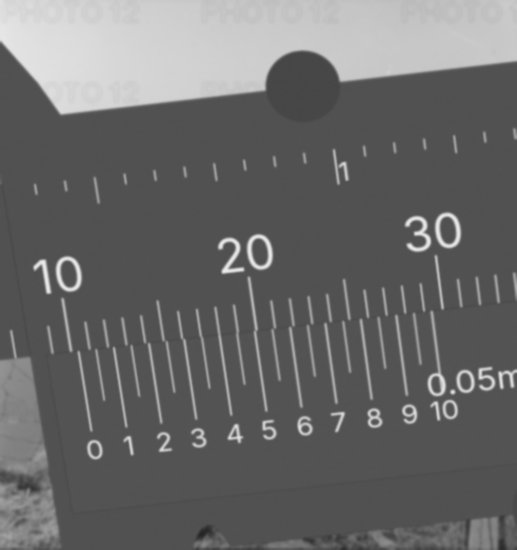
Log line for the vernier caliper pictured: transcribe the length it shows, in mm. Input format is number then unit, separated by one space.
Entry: 10.4 mm
